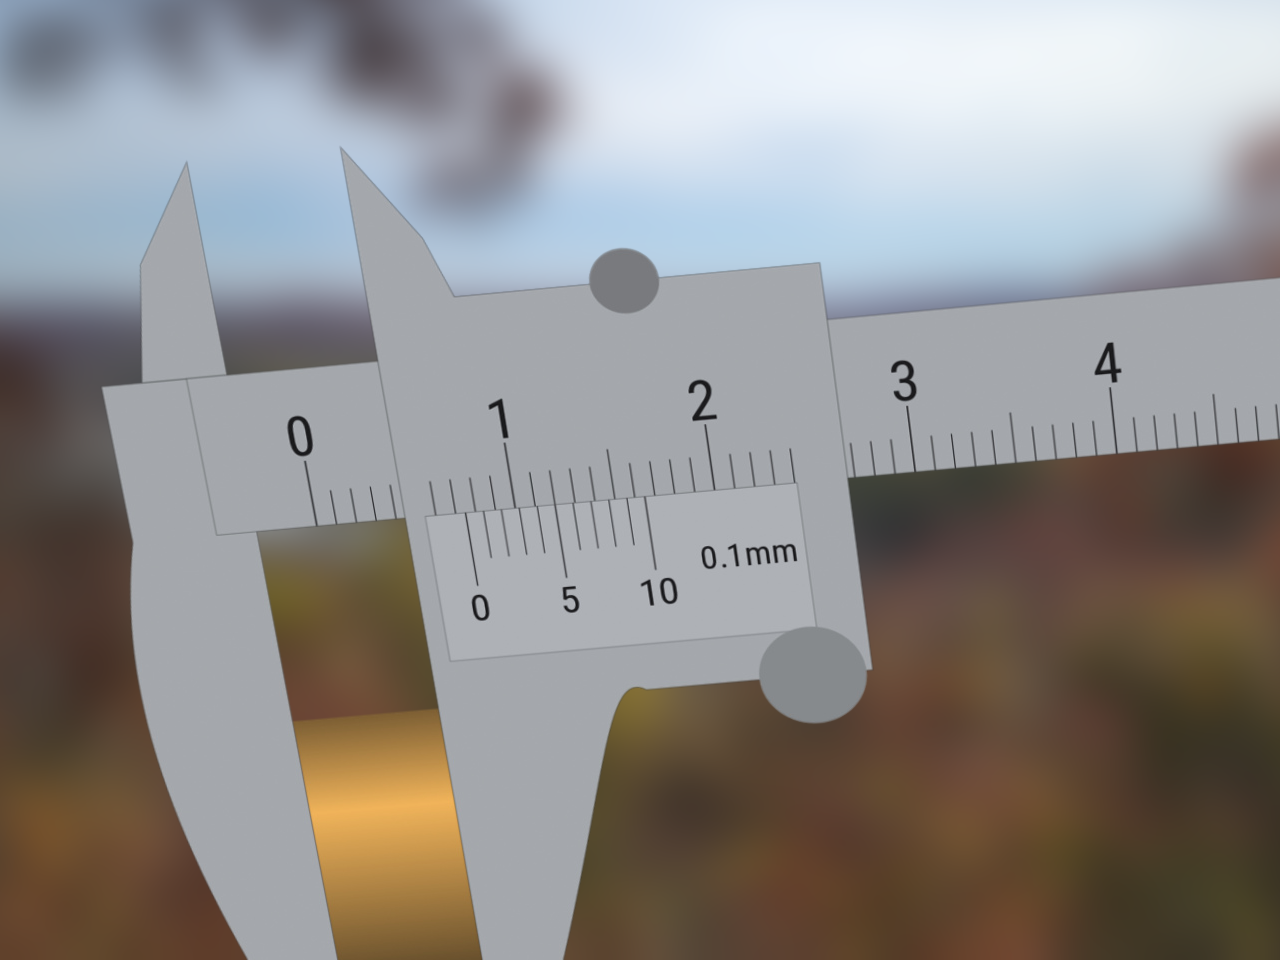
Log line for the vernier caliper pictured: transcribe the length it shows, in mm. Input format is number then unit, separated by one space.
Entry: 7.5 mm
